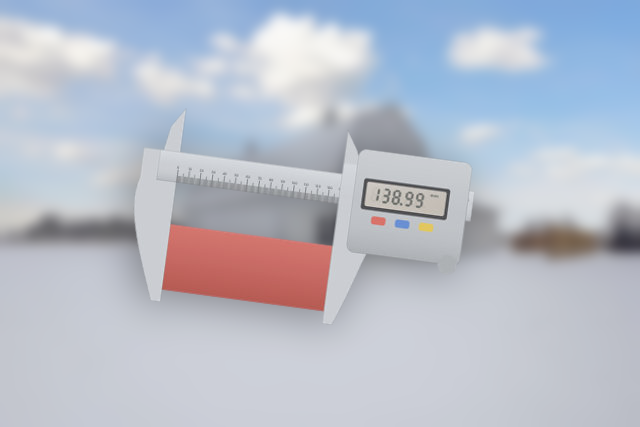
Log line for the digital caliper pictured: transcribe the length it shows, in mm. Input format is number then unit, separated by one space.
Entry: 138.99 mm
